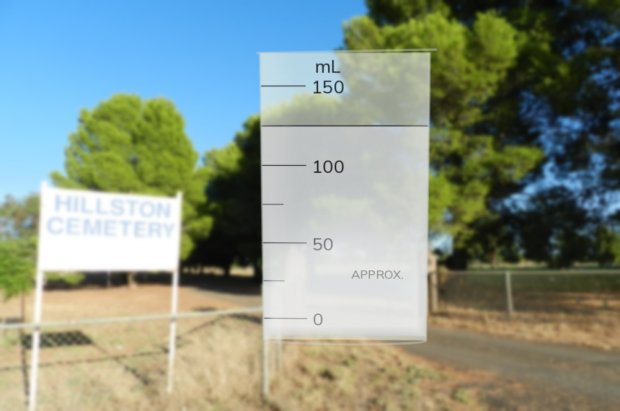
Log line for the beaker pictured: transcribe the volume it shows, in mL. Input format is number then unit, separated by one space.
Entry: 125 mL
